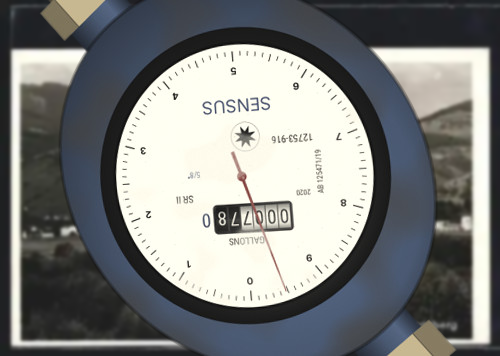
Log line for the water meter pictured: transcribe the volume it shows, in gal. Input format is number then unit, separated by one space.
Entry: 7779.5 gal
